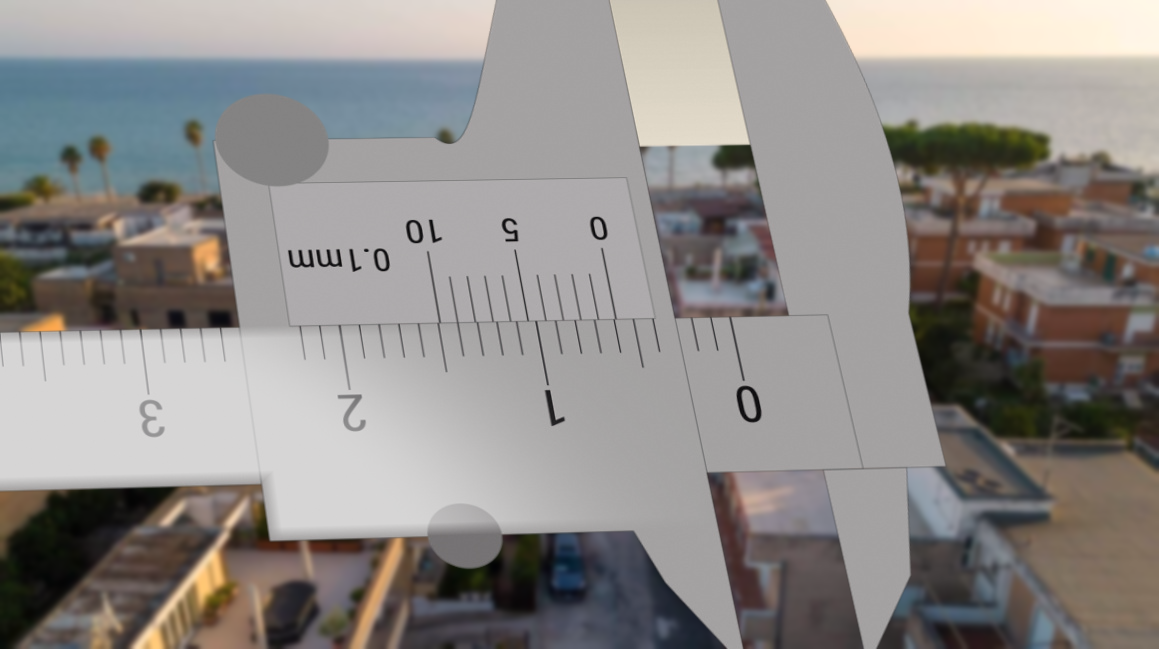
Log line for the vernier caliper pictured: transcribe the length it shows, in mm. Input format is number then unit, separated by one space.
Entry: 5.9 mm
